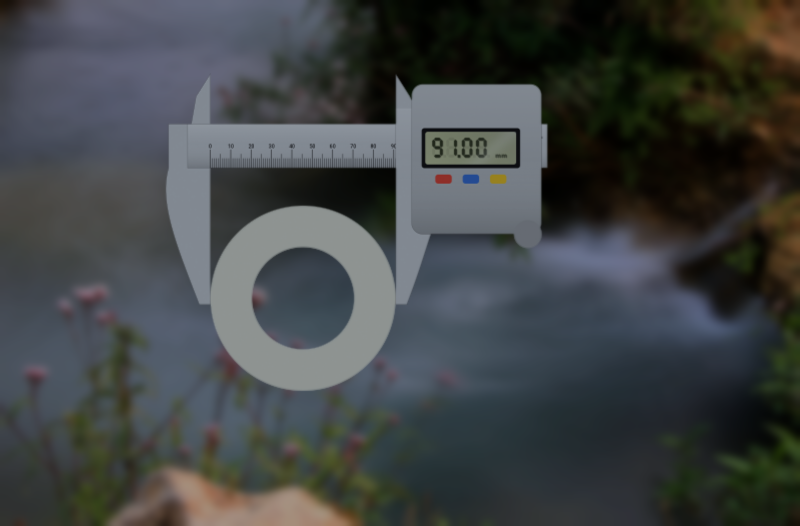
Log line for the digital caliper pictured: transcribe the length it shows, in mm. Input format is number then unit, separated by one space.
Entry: 91.00 mm
